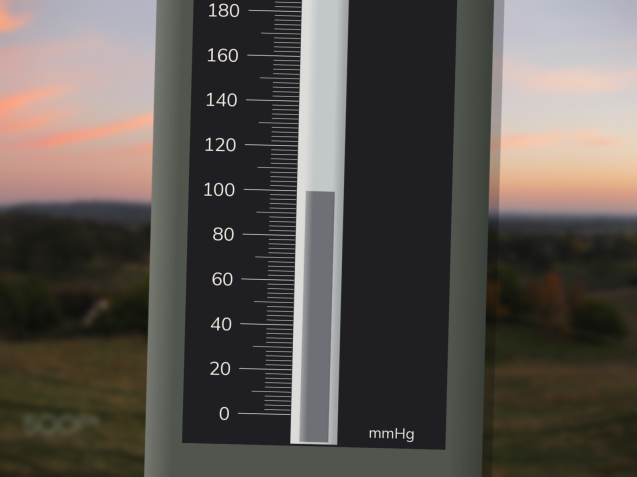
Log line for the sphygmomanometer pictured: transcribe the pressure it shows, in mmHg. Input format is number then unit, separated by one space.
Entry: 100 mmHg
